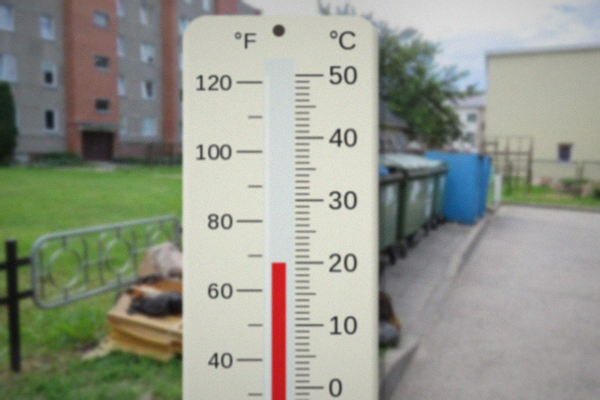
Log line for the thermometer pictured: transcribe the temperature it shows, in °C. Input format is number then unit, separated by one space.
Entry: 20 °C
